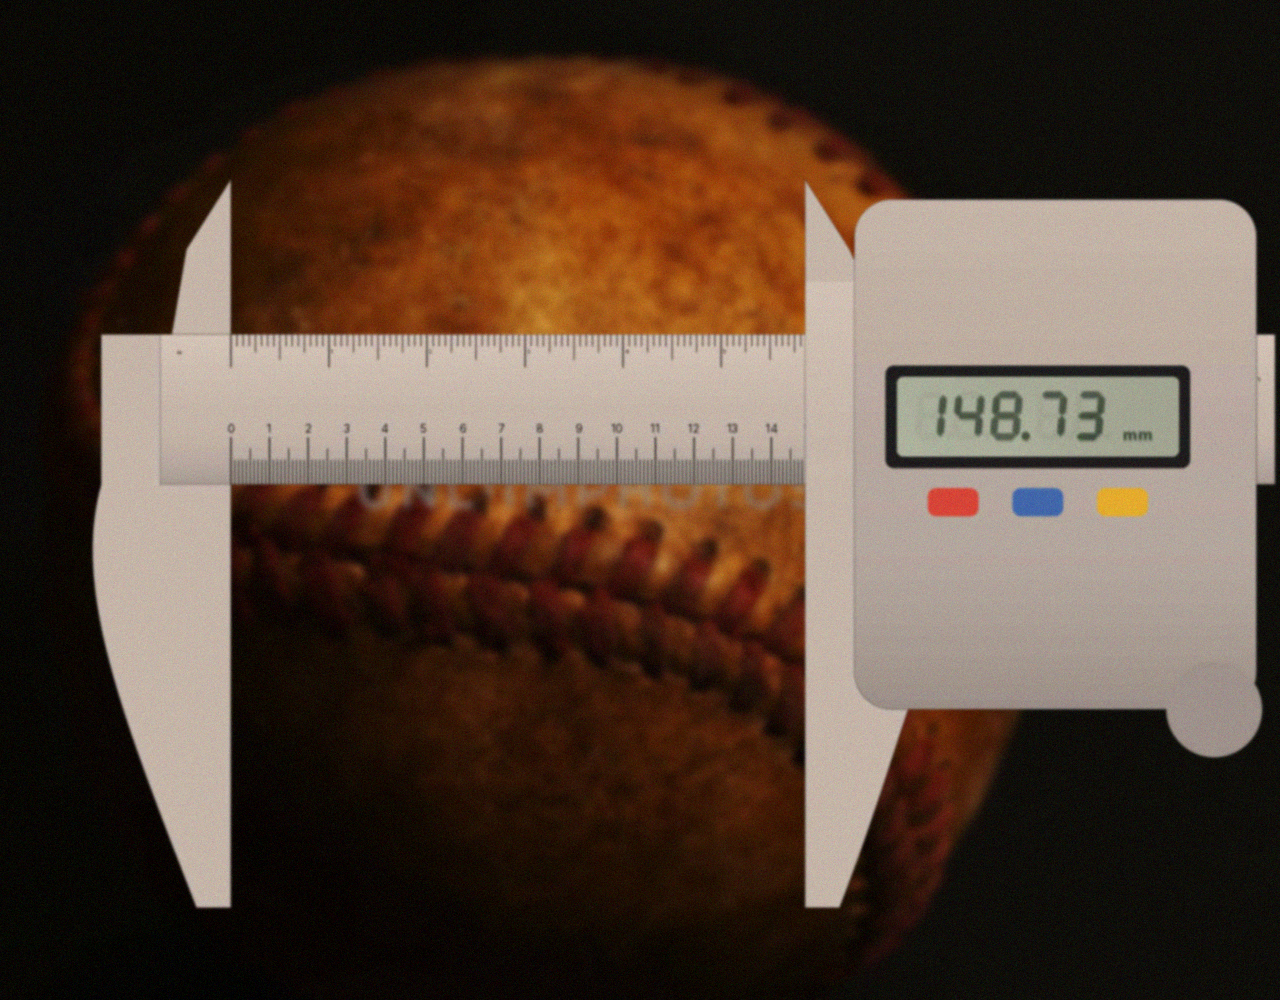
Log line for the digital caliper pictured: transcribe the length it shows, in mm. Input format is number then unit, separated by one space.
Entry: 148.73 mm
